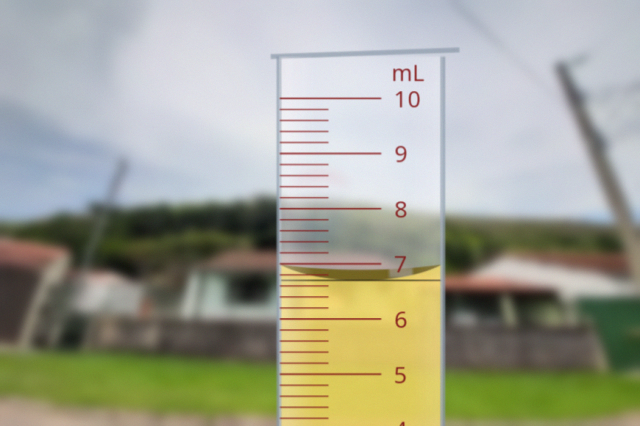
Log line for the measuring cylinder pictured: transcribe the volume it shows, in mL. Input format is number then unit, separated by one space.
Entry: 6.7 mL
